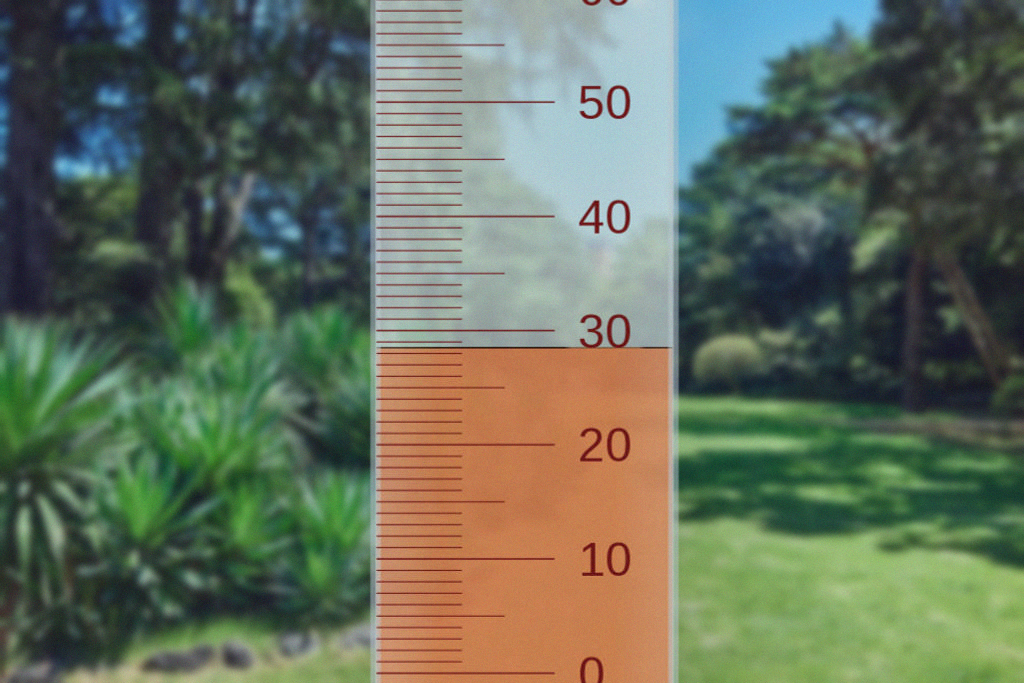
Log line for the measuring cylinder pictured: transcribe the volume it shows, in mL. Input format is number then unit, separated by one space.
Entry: 28.5 mL
